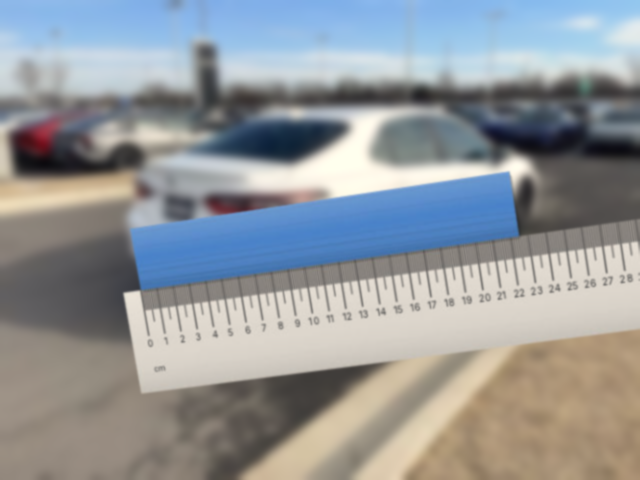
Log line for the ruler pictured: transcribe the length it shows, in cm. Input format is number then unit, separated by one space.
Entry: 22.5 cm
